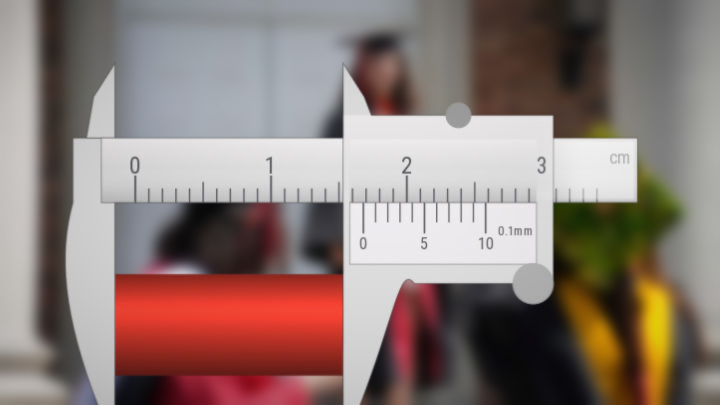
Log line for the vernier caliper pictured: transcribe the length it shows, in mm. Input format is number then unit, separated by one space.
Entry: 16.8 mm
